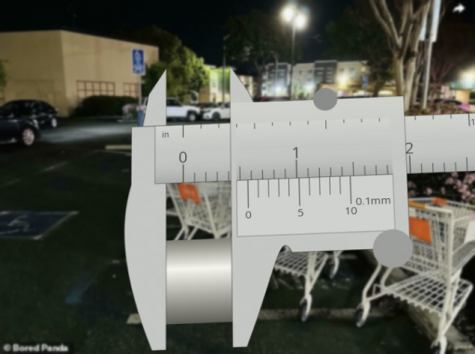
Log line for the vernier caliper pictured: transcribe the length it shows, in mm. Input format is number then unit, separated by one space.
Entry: 5.7 mm
